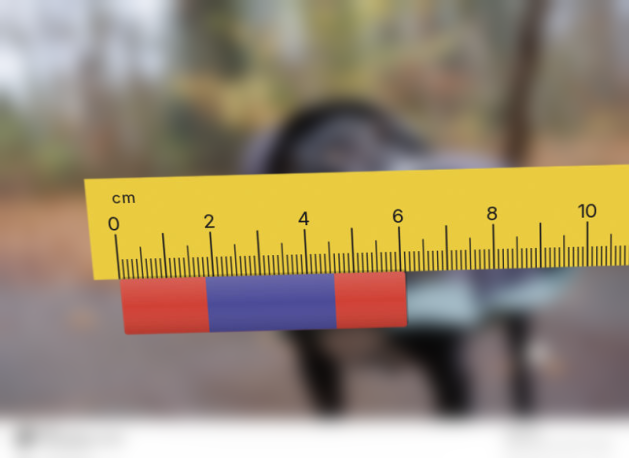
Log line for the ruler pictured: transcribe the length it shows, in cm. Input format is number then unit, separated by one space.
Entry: 6.1 cm
